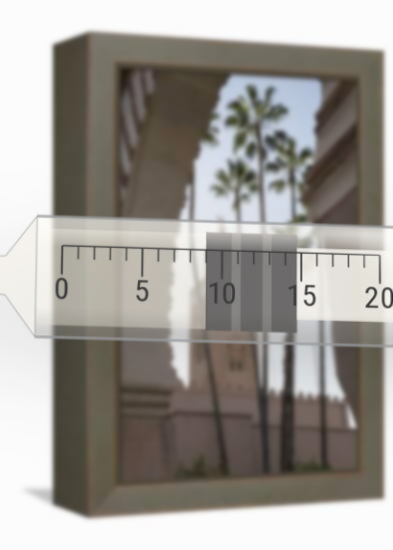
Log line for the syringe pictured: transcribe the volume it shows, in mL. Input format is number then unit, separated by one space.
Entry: 9 mL
